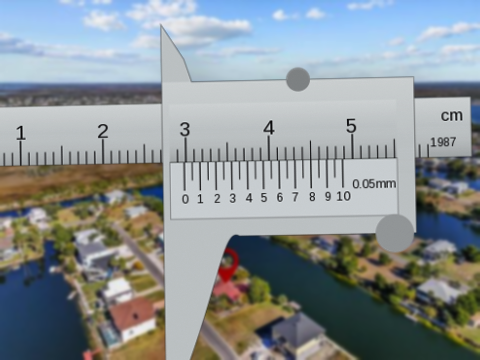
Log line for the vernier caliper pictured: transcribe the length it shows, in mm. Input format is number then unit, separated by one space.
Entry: 29.8 mm
